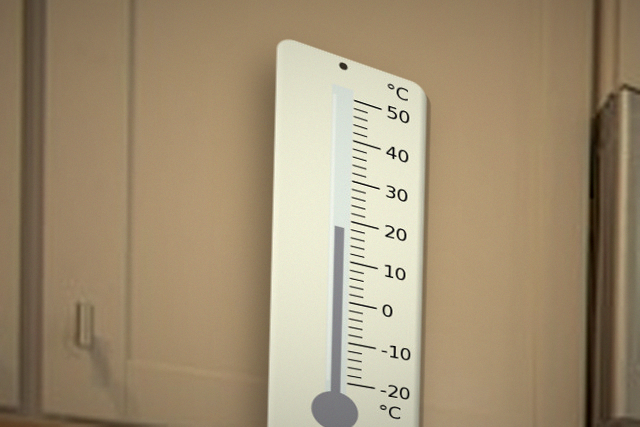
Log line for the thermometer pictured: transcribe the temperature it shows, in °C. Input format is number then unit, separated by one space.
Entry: 18 °C
